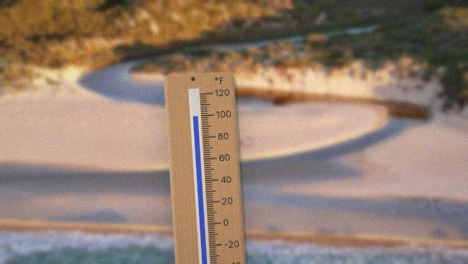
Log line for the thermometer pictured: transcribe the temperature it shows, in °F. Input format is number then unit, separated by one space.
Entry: 100 °F
